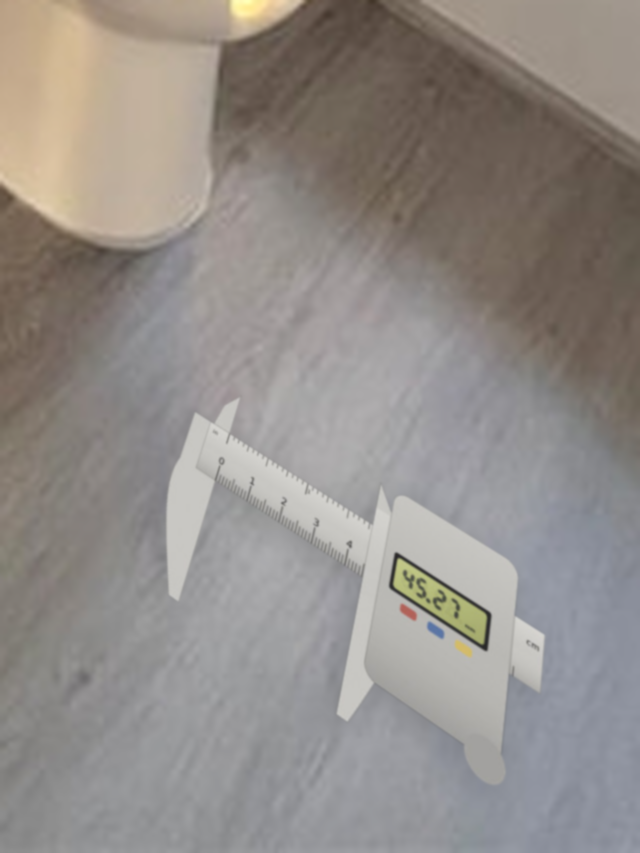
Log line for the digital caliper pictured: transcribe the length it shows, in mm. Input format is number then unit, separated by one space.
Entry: 45.27 mm
